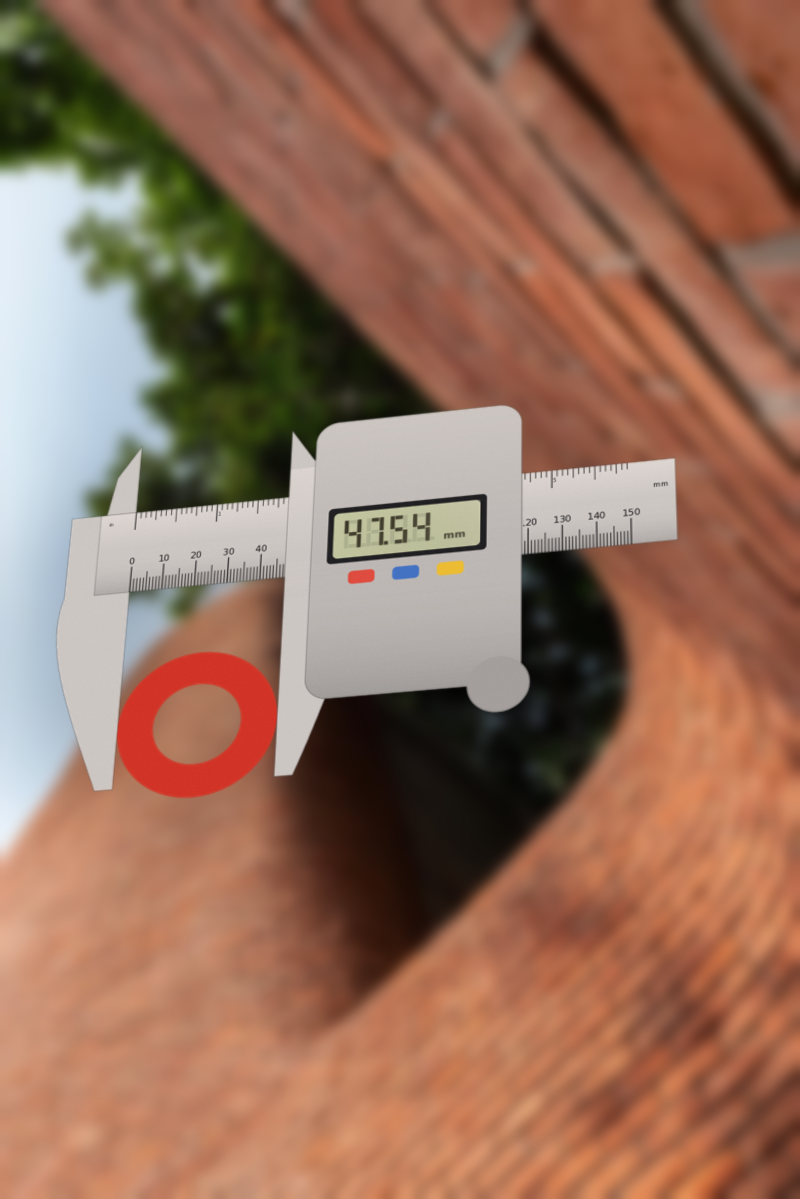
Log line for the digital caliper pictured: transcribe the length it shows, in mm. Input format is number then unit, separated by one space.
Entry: 47.54 mm
